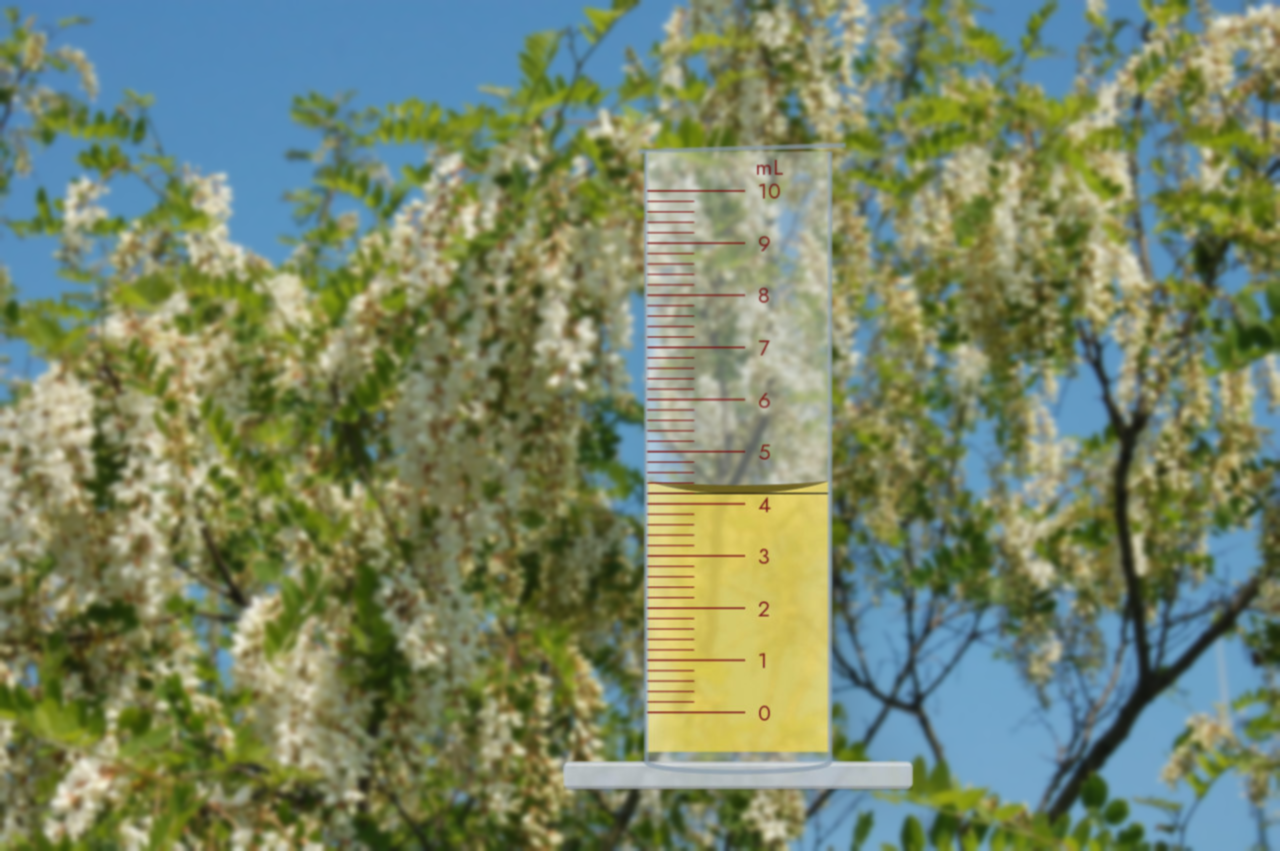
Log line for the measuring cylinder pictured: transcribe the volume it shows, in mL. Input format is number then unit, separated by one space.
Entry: 4.2 mL
